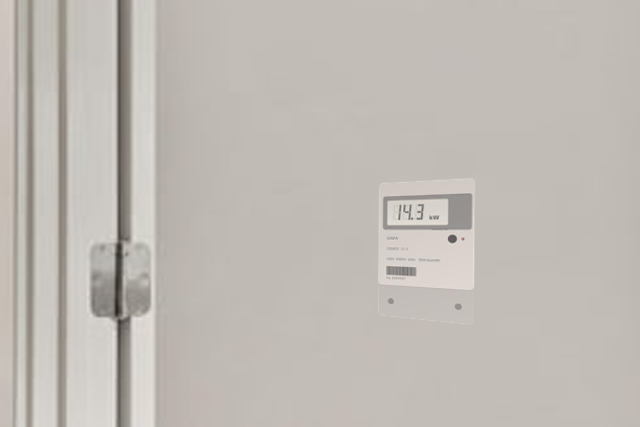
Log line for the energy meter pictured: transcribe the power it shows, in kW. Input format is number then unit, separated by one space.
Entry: 14.3 kW
